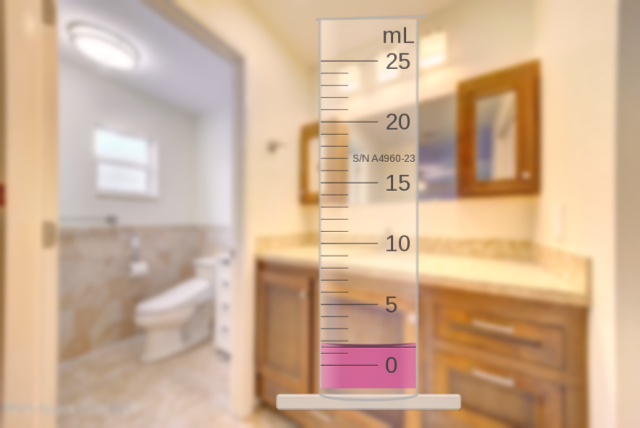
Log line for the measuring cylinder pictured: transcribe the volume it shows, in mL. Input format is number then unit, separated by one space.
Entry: 1.5 mL
